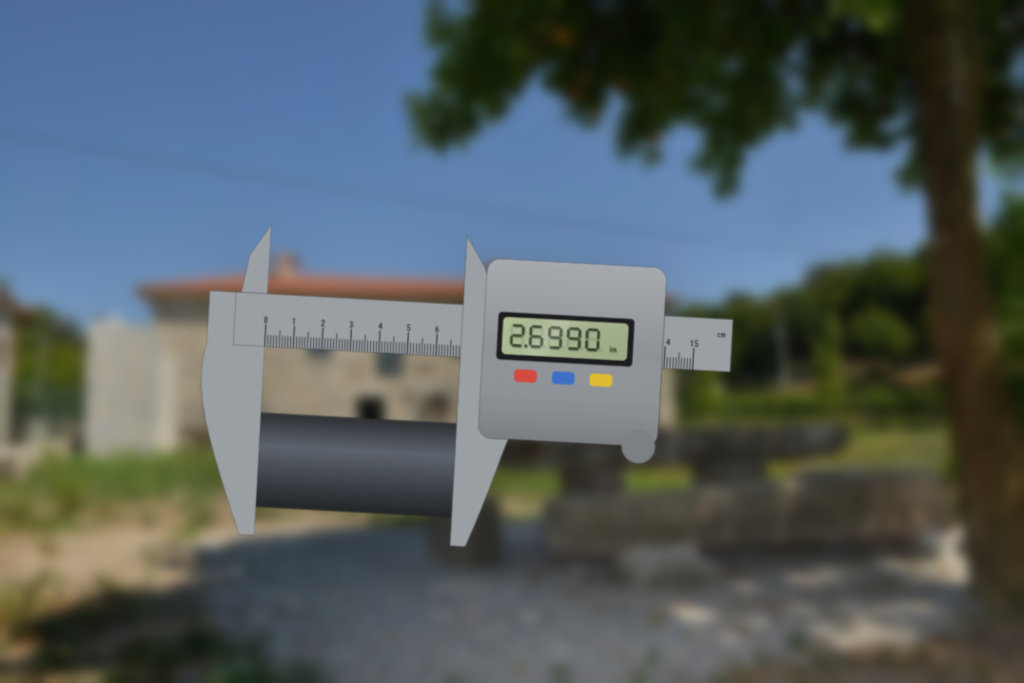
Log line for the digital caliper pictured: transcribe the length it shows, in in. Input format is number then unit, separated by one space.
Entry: 2.6990 in
